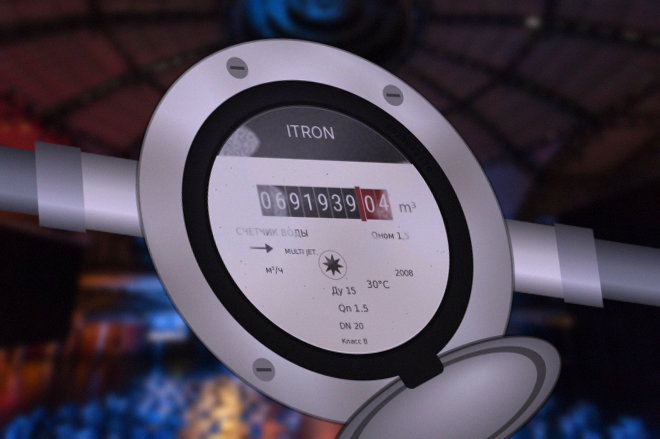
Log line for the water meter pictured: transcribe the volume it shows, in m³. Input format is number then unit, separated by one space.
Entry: 691939.04 m³
